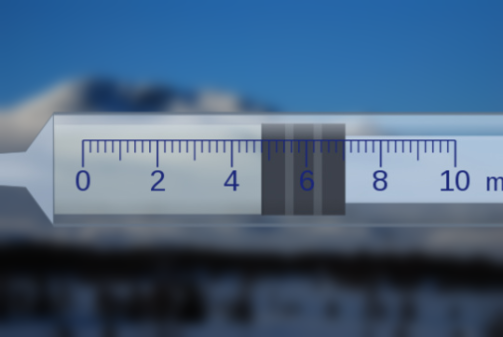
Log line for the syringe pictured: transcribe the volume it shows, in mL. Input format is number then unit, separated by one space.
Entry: 4.8 mL
